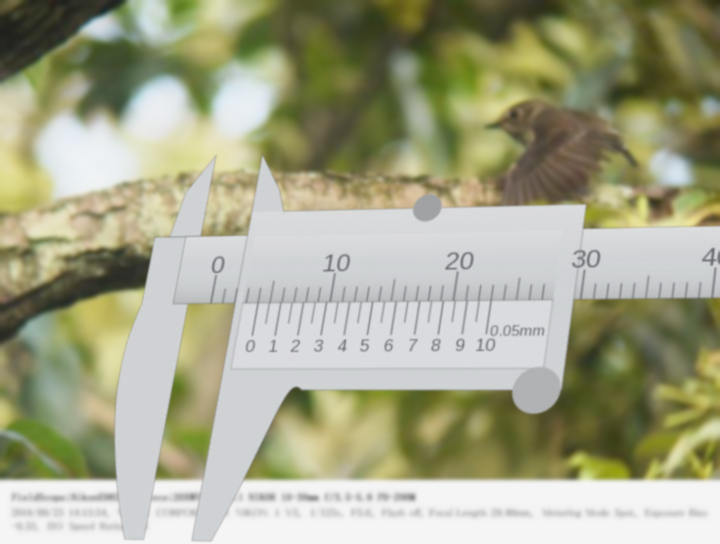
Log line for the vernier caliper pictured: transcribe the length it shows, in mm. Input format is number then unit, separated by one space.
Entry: 4.0 mm
